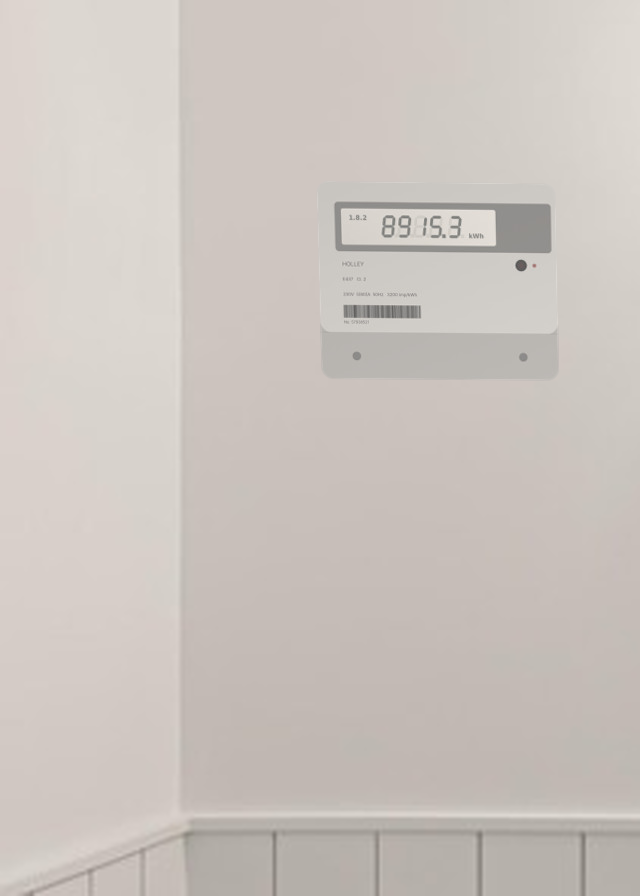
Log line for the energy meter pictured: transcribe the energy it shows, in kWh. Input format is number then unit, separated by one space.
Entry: 8915.3 kWh
